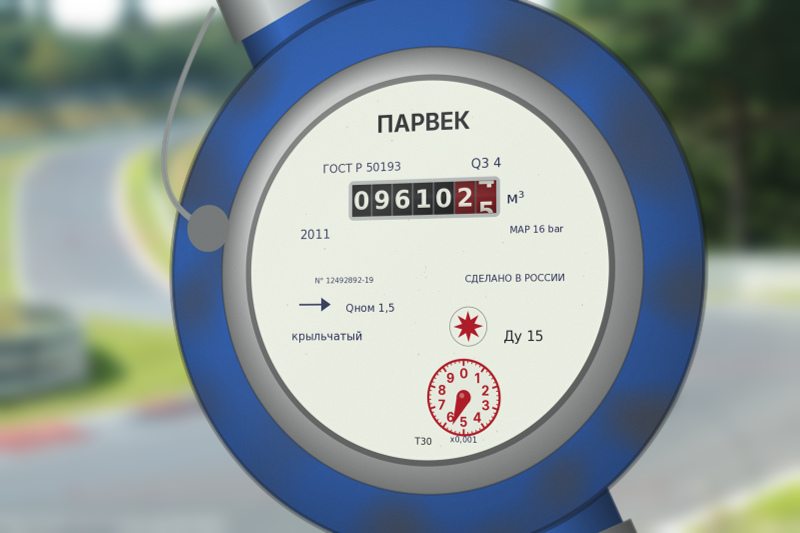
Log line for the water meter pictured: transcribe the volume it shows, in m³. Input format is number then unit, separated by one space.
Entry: 9610.245 m³
